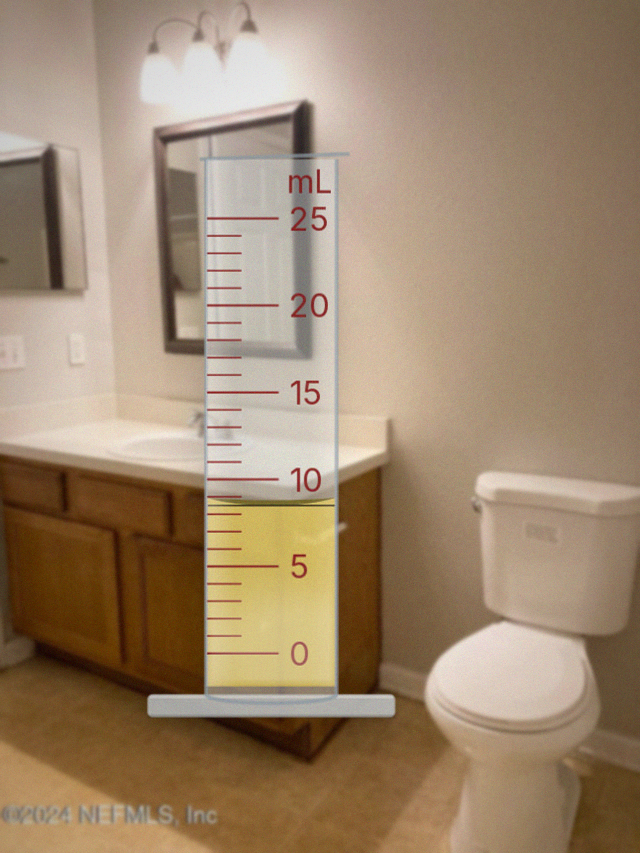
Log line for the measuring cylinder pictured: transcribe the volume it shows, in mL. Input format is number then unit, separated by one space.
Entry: 8.5 mL
